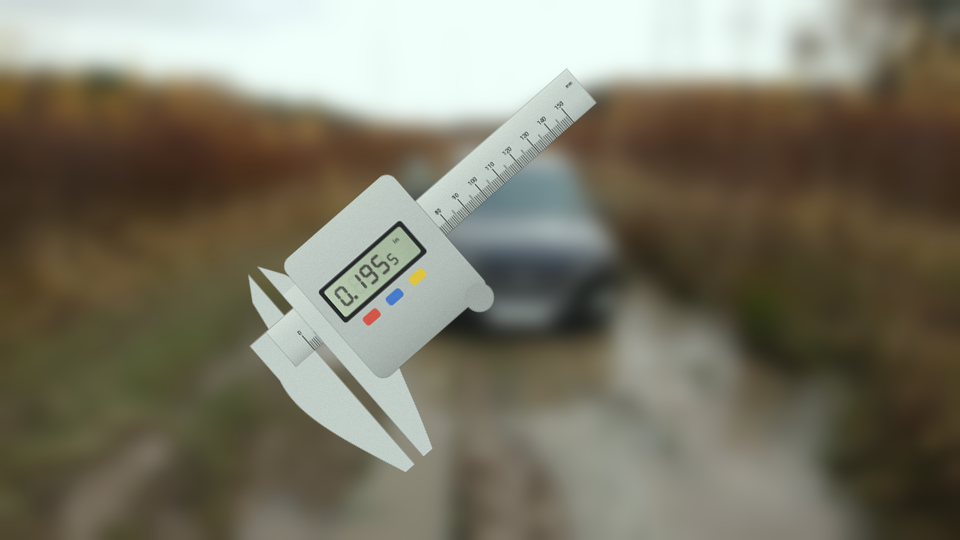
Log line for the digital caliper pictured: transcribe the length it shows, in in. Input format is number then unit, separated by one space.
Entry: 0.1955 in
